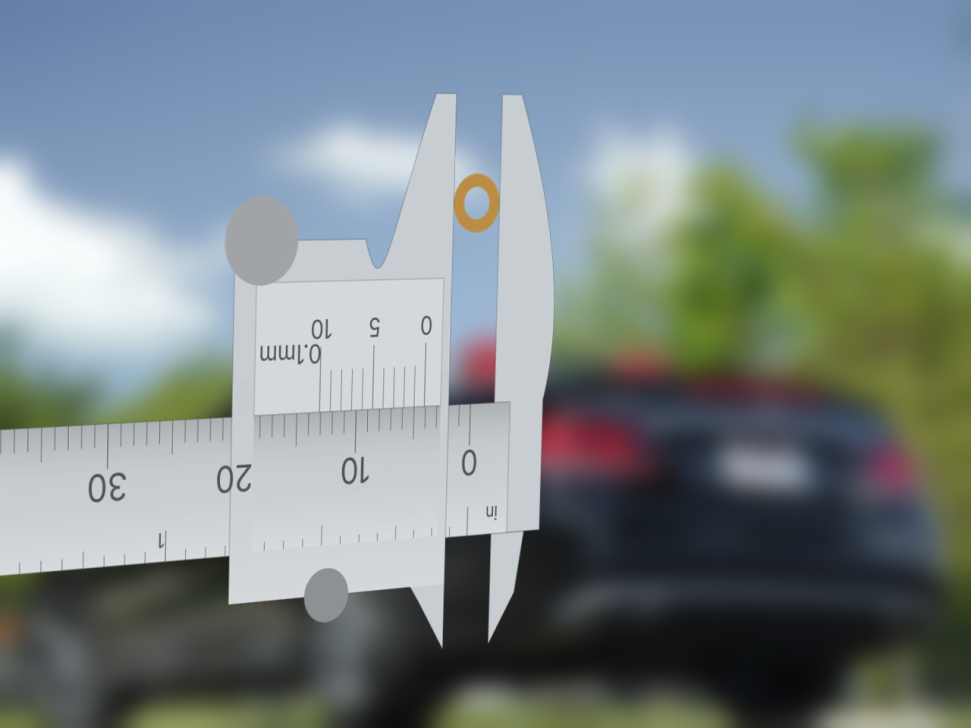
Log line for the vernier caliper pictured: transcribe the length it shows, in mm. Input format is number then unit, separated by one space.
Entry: 4.1 mm
